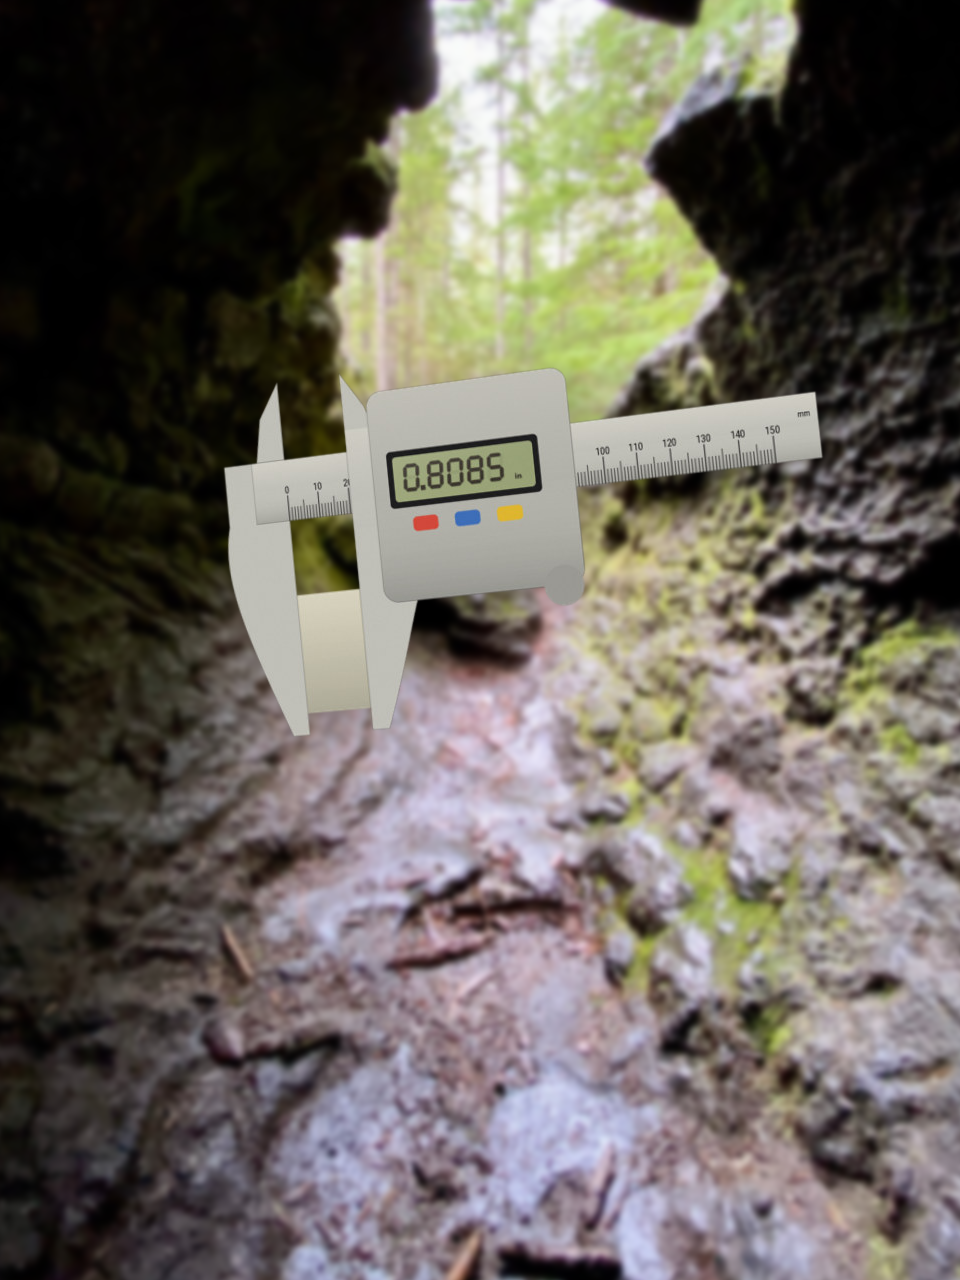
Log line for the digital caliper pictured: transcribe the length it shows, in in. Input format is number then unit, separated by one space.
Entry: 0.8085 in
